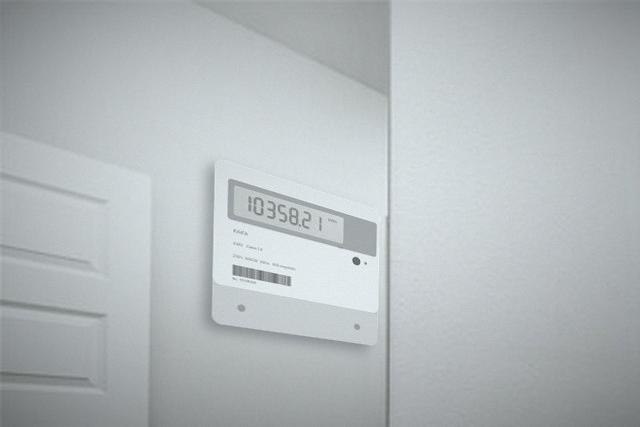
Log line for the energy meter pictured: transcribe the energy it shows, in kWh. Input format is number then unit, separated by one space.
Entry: 10358.21 kWh
